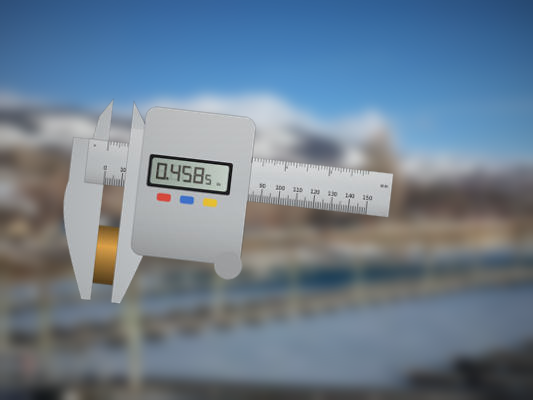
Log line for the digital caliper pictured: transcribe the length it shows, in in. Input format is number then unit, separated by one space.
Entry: 0.4585 in
